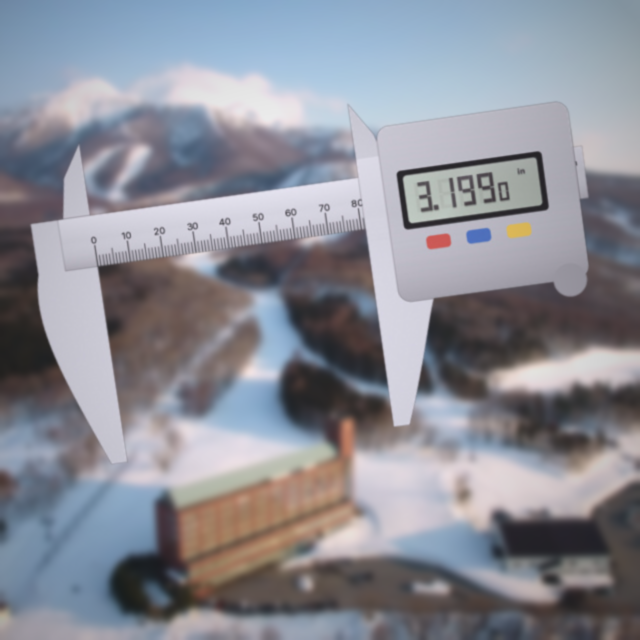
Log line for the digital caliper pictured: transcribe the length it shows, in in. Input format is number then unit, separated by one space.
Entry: 3.1990 in
